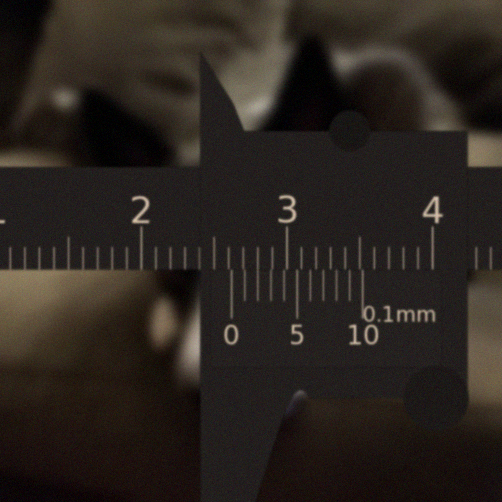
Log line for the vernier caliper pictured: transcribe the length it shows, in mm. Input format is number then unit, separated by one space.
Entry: 26.2 mm
